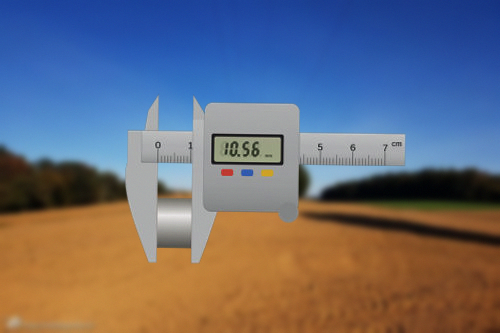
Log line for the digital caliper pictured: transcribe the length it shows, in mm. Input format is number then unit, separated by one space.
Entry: 10.56 mm
